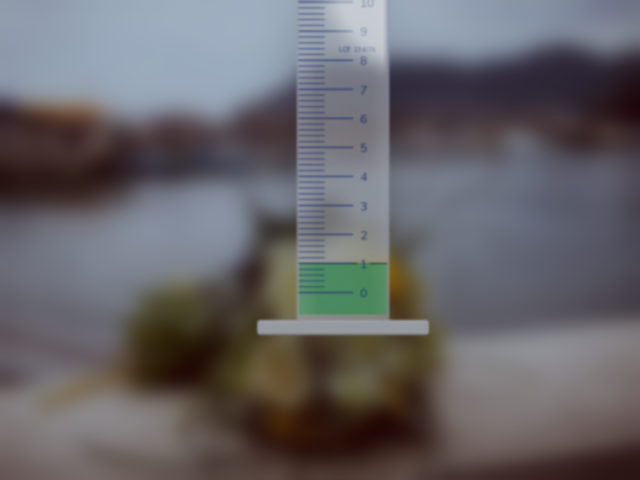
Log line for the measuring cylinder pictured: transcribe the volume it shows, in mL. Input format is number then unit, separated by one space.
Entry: 1 mL
